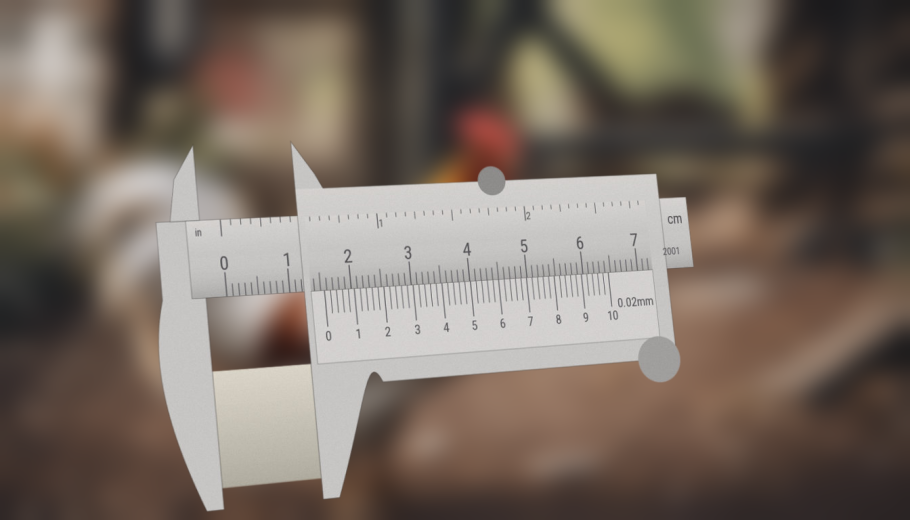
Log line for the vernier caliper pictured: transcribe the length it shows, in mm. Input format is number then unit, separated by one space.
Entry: 15.6 mm
